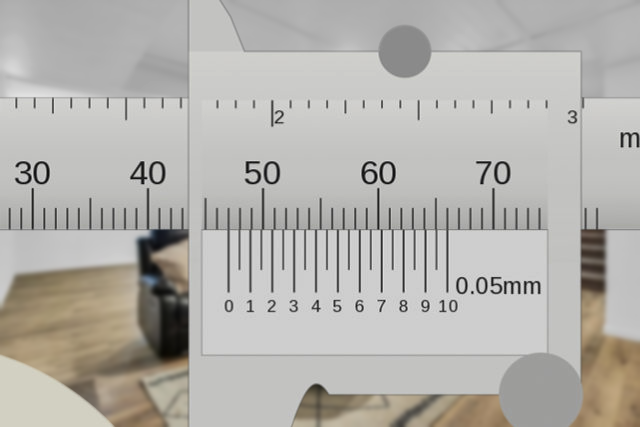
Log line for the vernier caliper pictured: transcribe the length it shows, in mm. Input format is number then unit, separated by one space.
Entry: 47.0 mm
